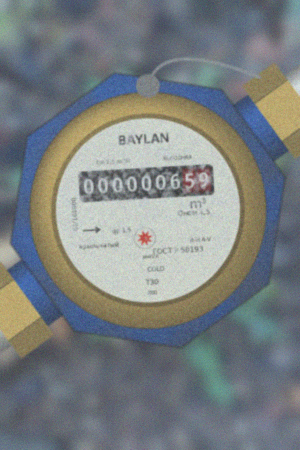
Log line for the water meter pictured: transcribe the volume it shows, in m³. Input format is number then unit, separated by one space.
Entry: 6.59 m³
